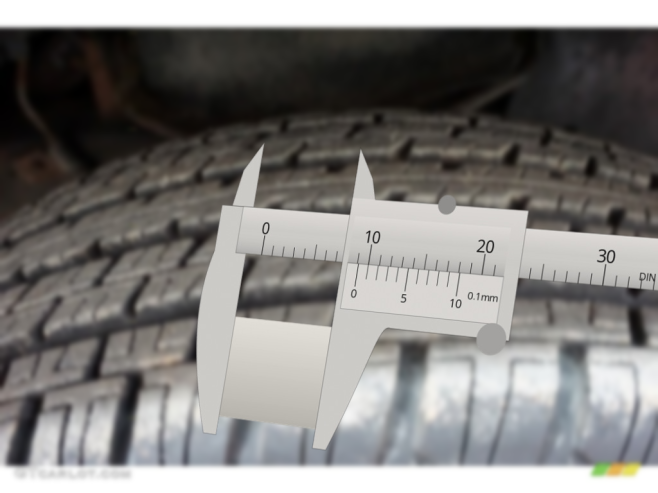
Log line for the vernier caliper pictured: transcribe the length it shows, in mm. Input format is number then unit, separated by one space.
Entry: 9.1 mm
